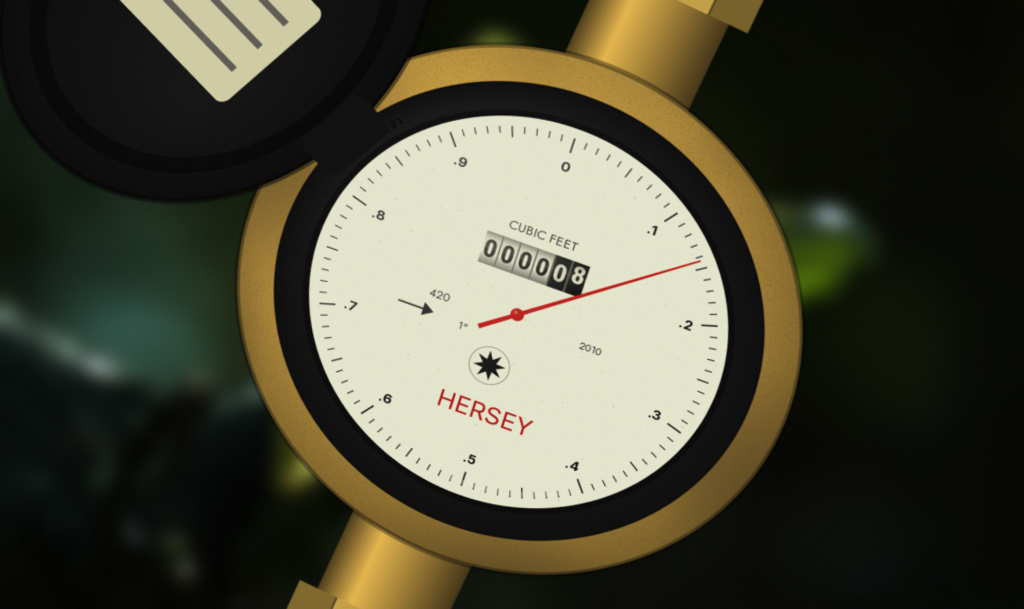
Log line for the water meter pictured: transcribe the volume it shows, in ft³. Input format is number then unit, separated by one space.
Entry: 8.14 ft³
